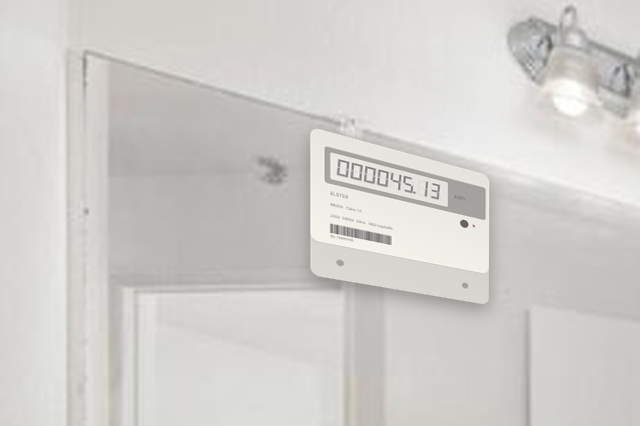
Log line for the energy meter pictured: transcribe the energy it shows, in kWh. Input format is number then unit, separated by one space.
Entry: 45.13 kWh
